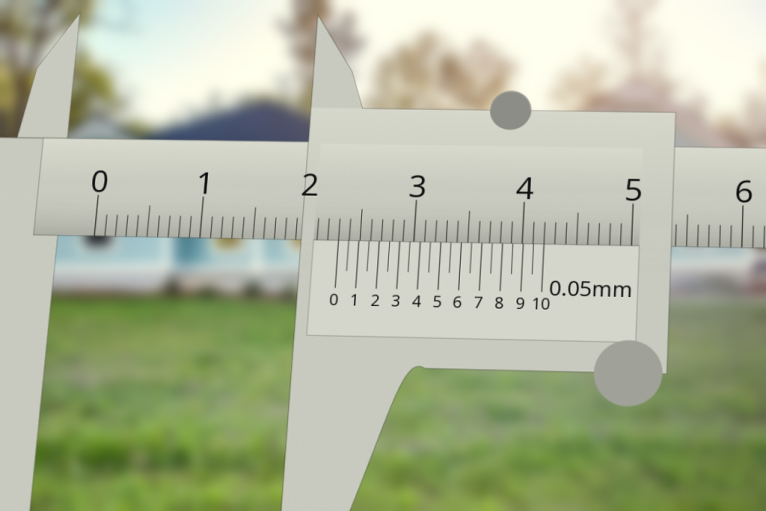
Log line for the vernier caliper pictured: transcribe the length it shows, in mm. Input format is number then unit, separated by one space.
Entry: 23.0 mm
